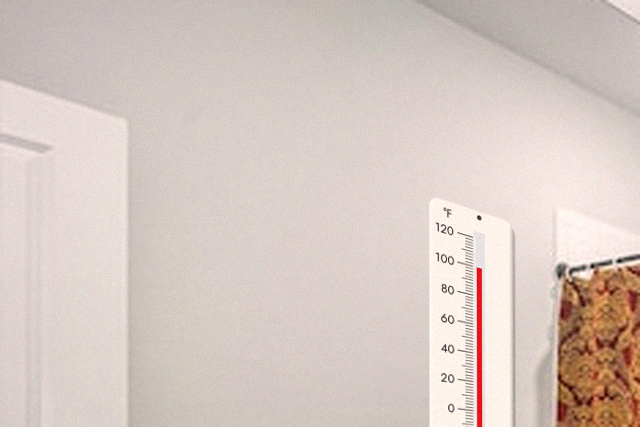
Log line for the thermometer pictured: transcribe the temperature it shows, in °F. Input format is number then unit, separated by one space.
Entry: 100 °F
